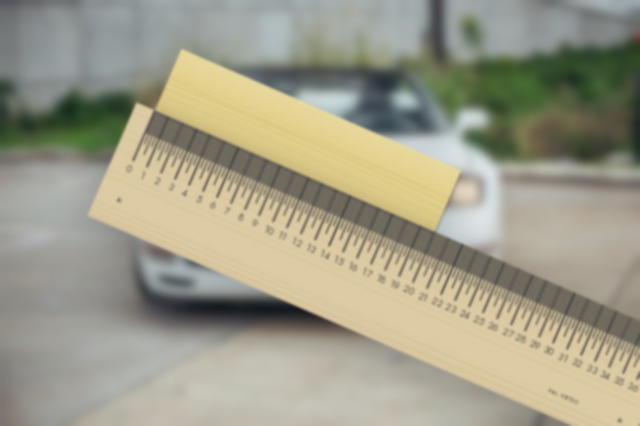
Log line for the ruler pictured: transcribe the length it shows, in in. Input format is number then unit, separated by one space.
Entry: 20 in
